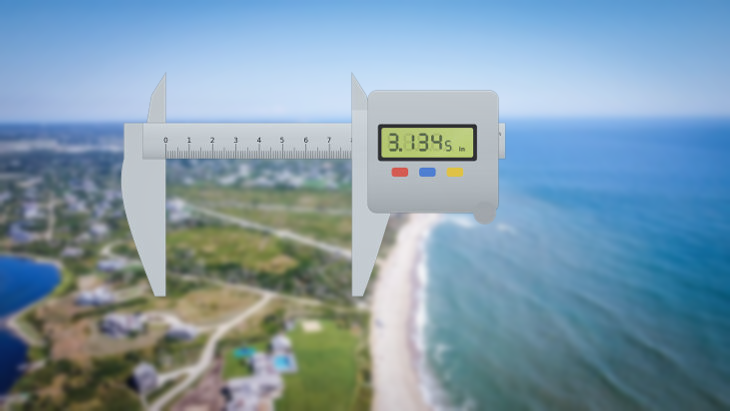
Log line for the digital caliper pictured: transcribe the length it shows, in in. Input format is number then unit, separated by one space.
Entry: 3.1345 in
